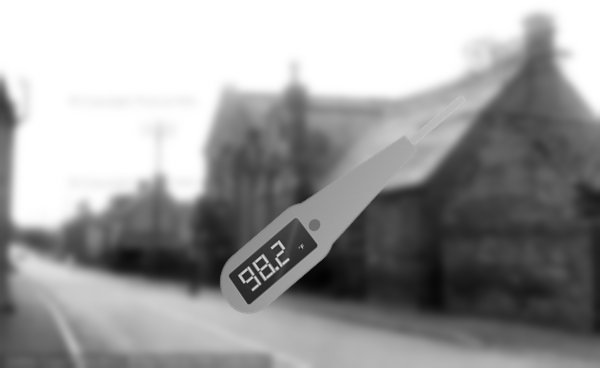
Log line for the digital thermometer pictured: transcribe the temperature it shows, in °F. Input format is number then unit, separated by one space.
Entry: 98.2 °F
